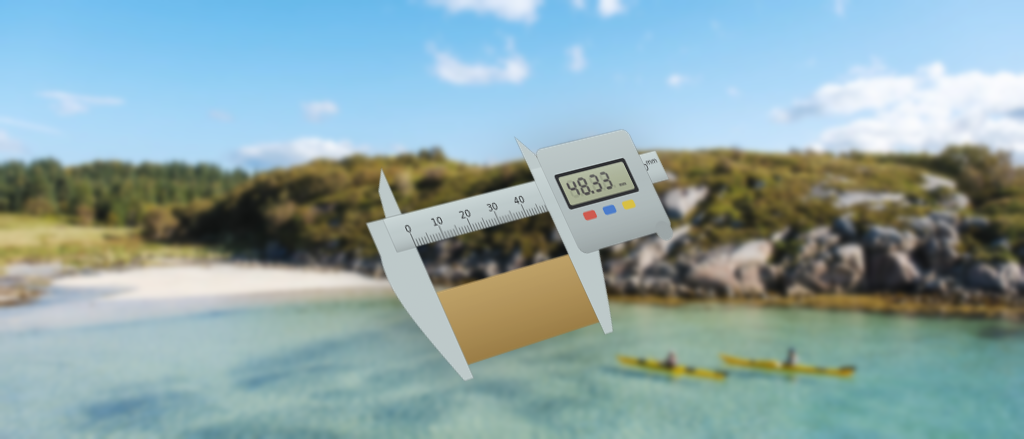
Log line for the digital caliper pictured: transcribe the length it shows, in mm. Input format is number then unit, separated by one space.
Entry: 48.33 mm
